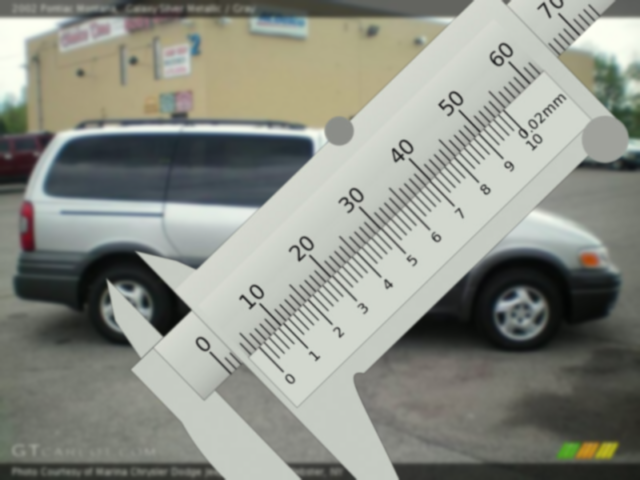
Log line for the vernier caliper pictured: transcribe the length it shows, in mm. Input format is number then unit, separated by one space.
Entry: 5.6 mm
